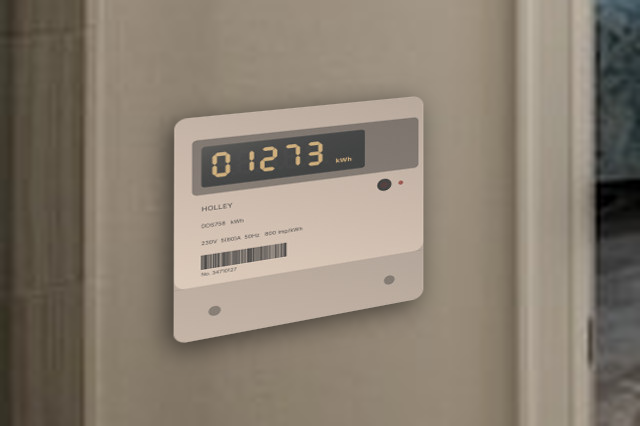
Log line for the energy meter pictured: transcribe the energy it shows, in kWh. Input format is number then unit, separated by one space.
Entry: 1273 kWh
